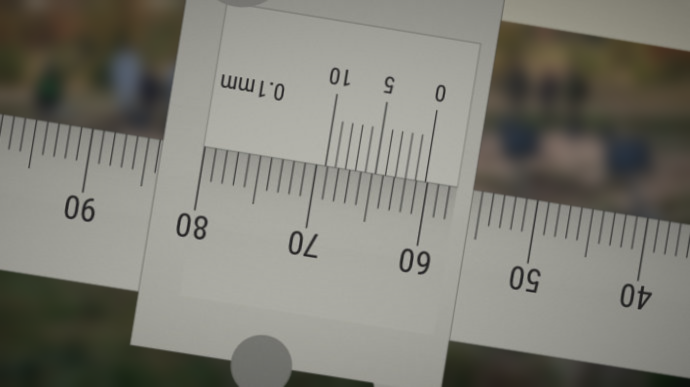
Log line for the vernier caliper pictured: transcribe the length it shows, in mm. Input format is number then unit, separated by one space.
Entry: 60.2 mm
